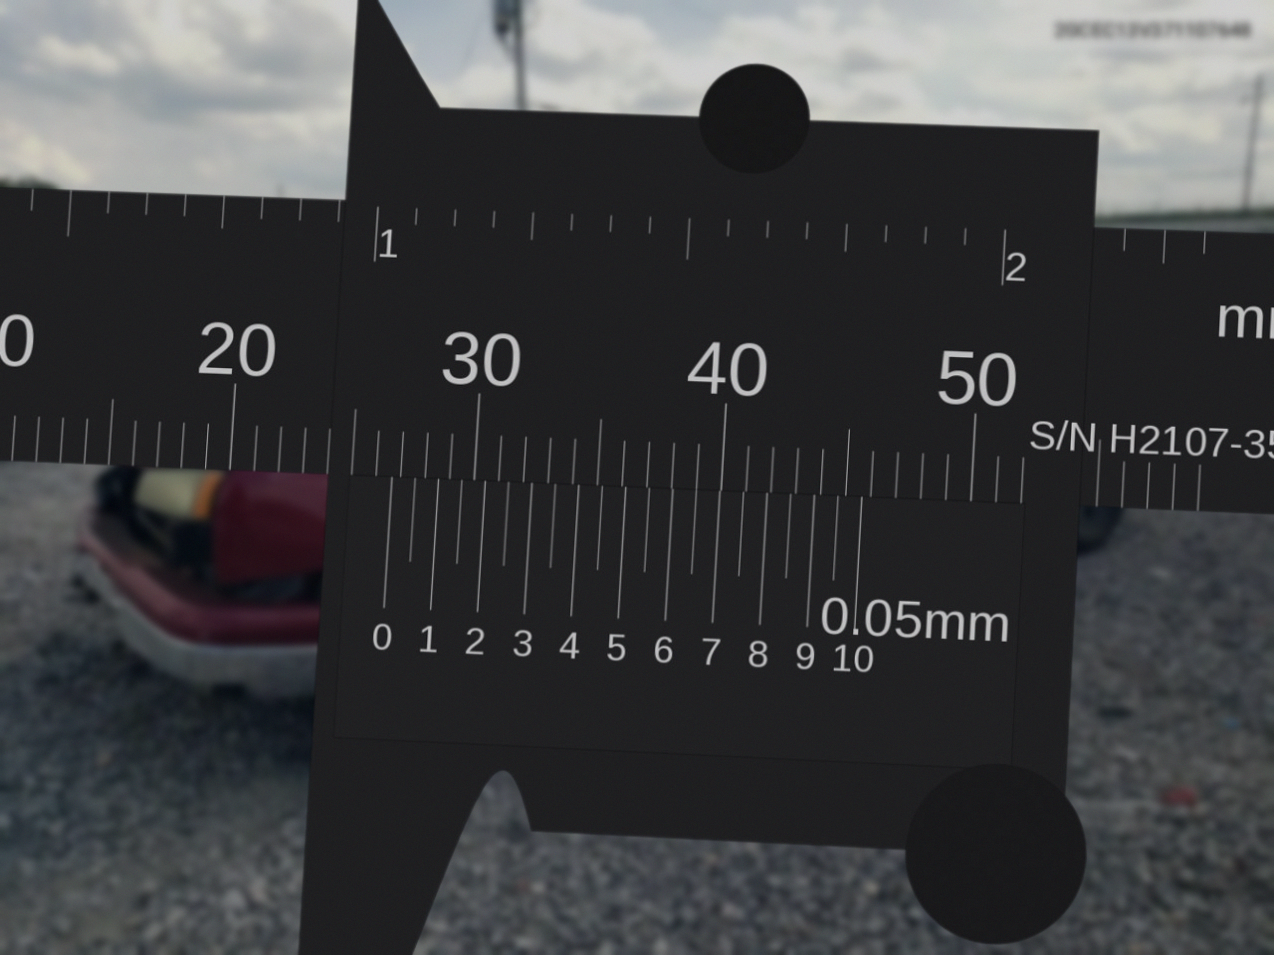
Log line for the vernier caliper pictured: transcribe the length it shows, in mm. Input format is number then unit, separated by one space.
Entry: 26.65 mm
